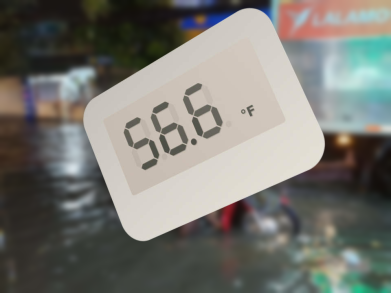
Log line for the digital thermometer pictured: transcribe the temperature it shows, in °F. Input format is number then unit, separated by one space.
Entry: 56.6 °F
